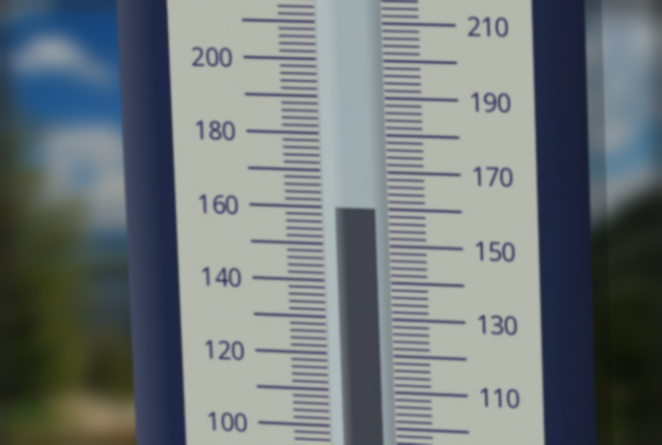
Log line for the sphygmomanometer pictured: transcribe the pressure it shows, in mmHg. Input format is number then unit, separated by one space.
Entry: 160 mmHg
